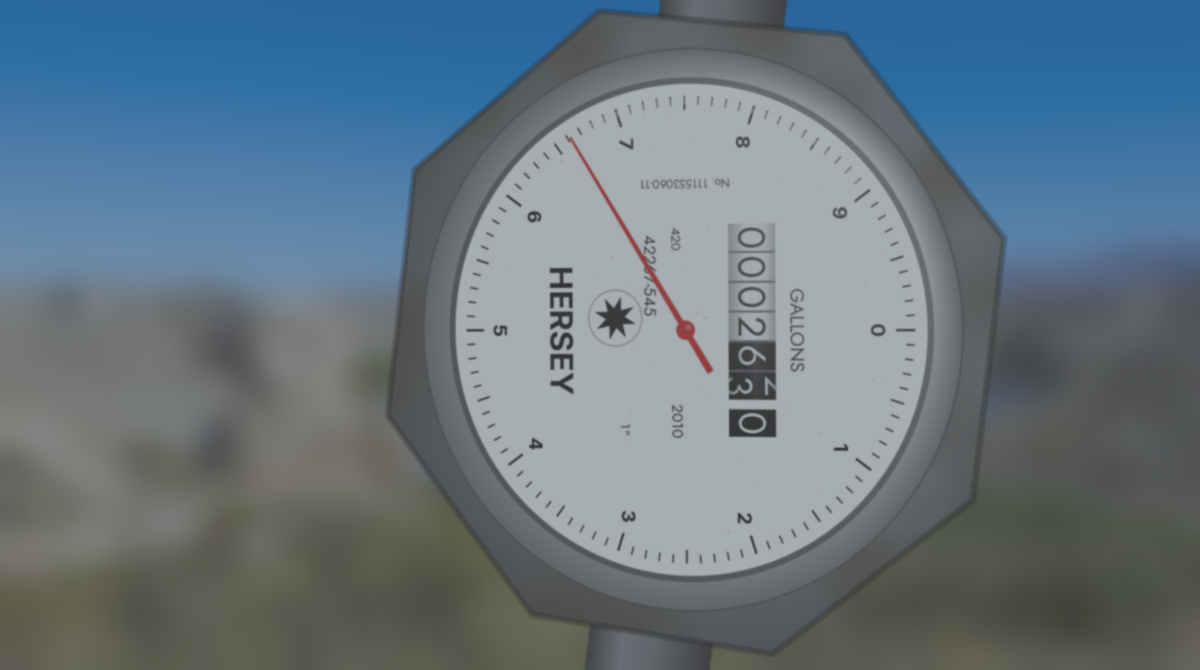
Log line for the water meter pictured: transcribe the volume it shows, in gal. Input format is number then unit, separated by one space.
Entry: 2626.6 gal
